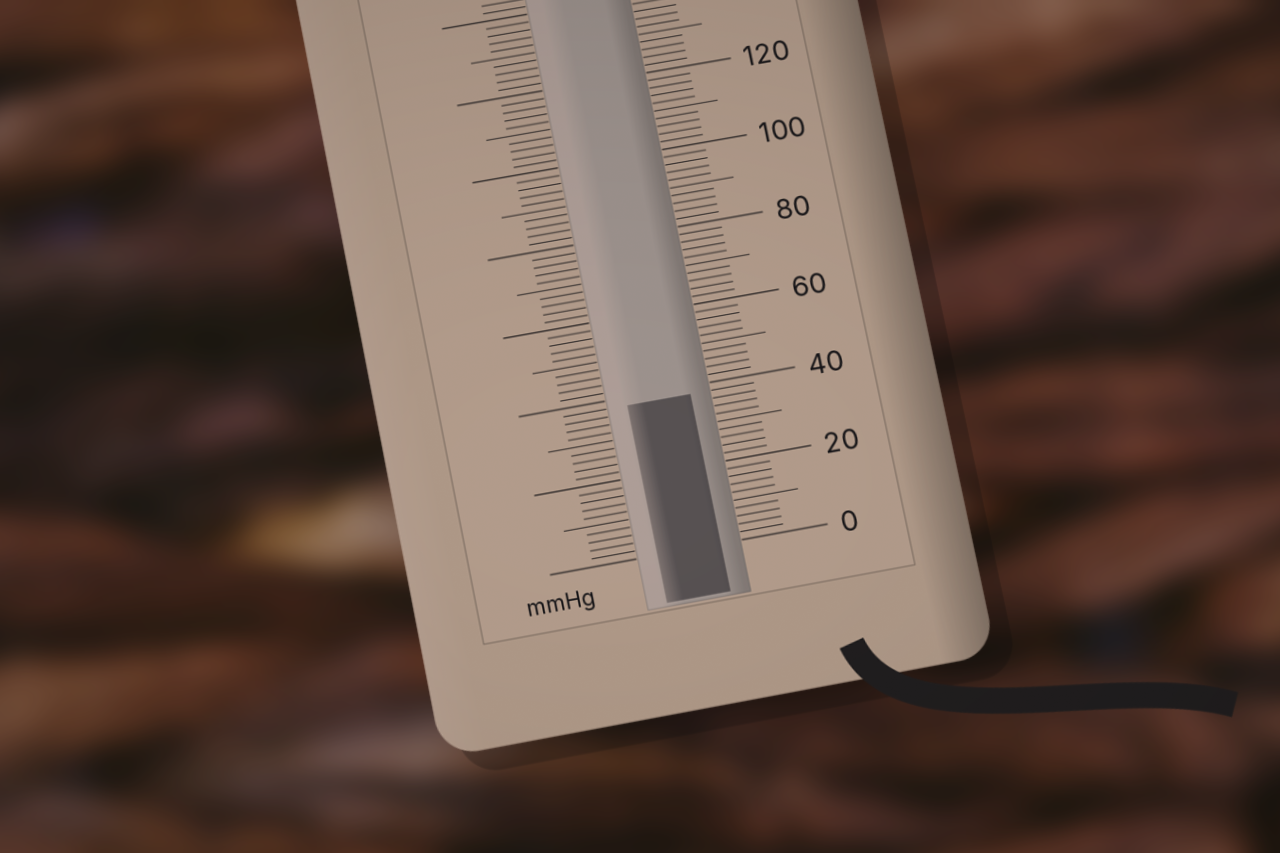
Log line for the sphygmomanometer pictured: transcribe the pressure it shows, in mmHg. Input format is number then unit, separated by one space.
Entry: 38 mmHg
